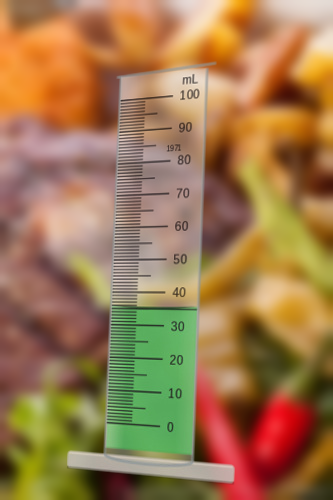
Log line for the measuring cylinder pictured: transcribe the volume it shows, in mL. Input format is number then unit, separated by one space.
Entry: 35 mL
